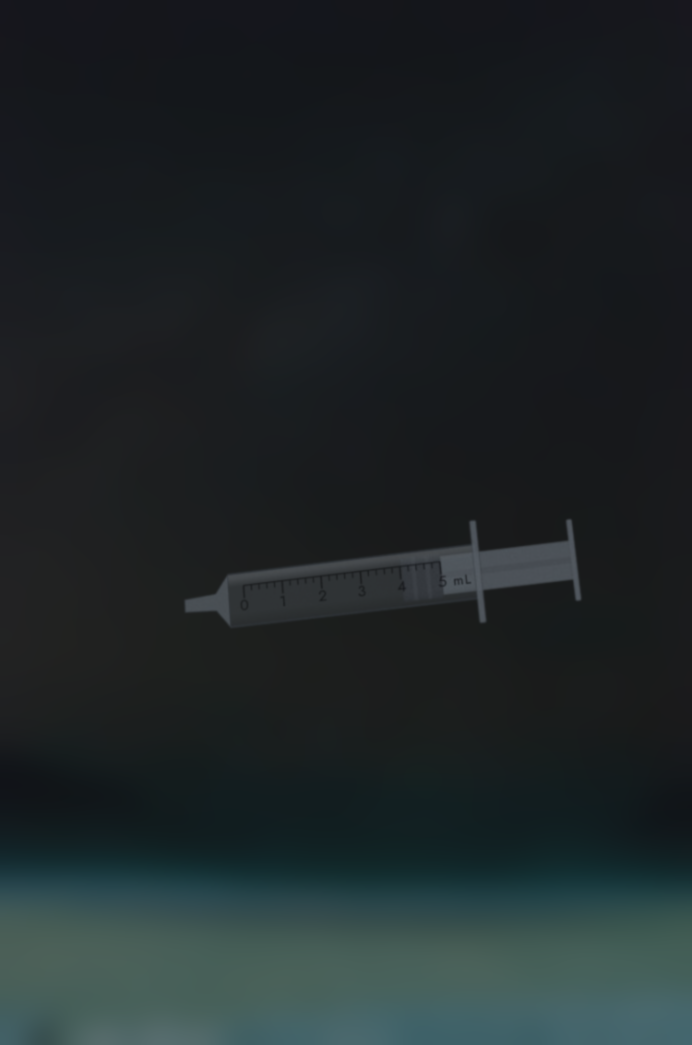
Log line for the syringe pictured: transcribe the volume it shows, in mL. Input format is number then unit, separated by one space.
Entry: 4 mL
